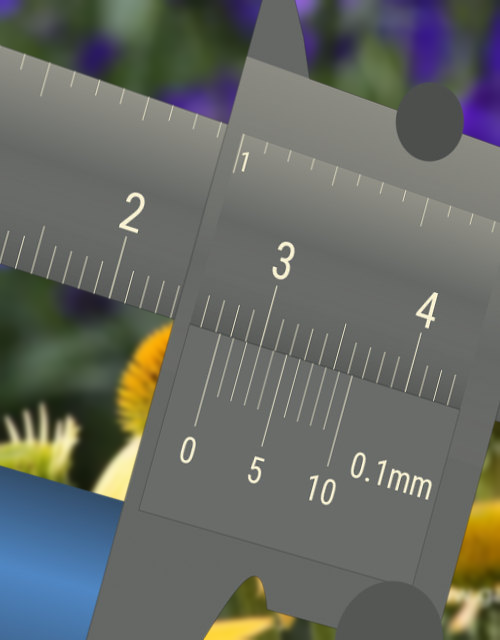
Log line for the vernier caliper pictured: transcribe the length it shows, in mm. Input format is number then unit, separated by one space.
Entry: 27.3 mm
